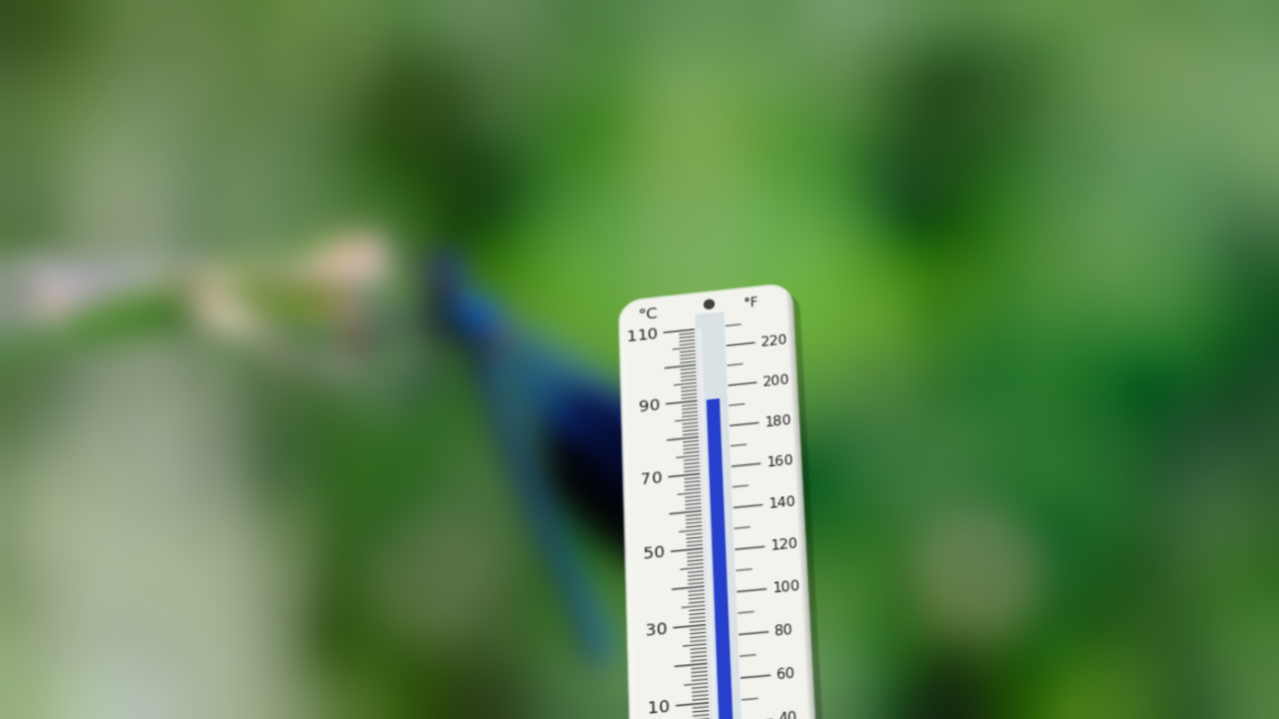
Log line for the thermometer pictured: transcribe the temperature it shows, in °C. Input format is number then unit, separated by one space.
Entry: 90 °C
